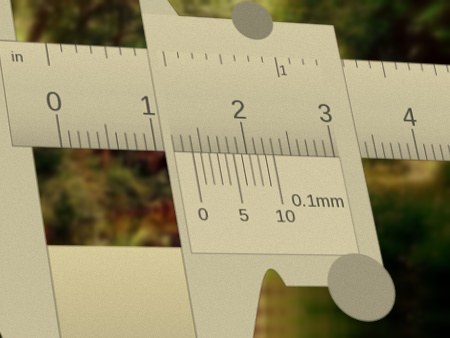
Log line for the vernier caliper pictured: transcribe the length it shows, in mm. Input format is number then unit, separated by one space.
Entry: 14.0 mm
